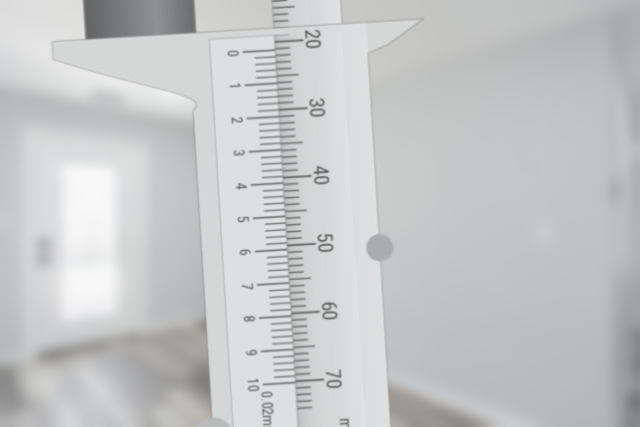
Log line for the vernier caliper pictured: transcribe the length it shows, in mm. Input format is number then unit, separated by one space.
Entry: 21.2 mm
